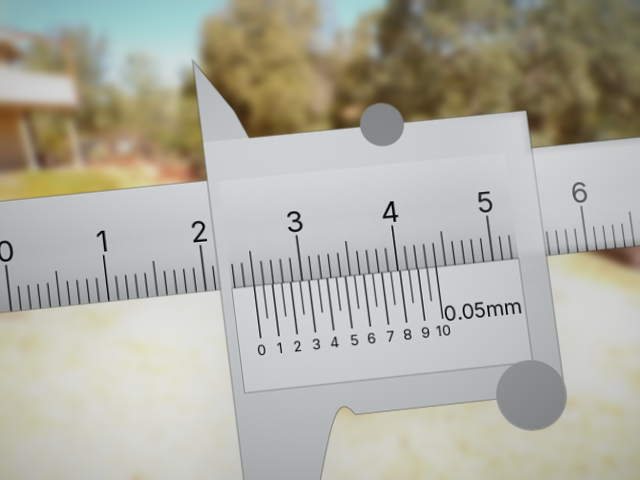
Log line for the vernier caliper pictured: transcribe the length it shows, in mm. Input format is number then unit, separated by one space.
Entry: 25.0 mm
